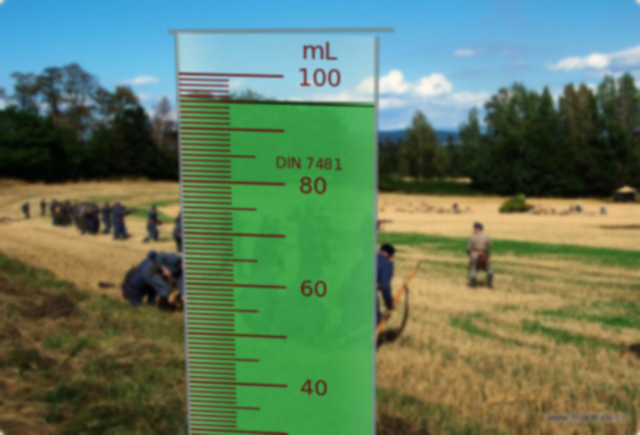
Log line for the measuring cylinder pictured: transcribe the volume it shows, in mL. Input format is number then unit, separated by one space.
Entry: 95 mL
